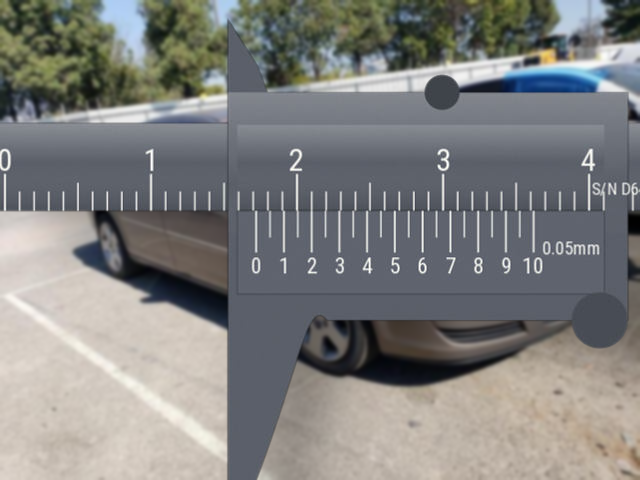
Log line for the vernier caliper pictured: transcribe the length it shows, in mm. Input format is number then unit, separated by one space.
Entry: 17.2 mm
